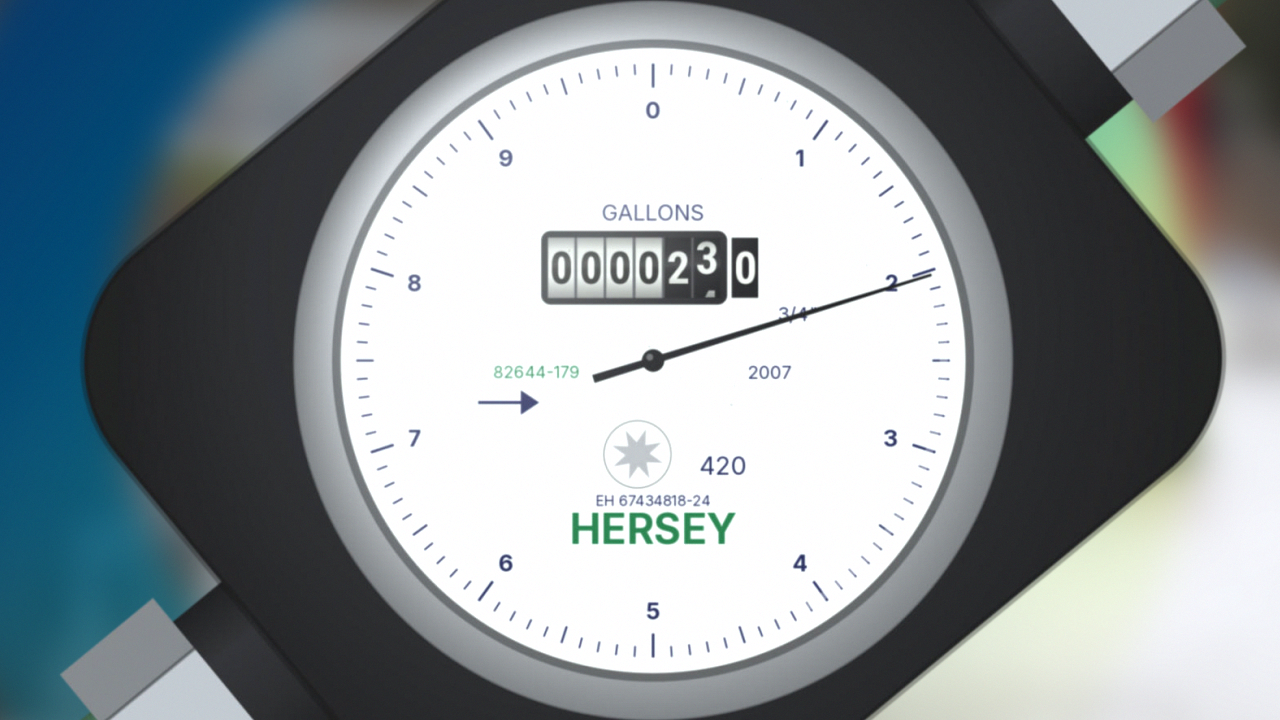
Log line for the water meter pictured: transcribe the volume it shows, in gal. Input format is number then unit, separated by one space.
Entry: 232.0 gal
